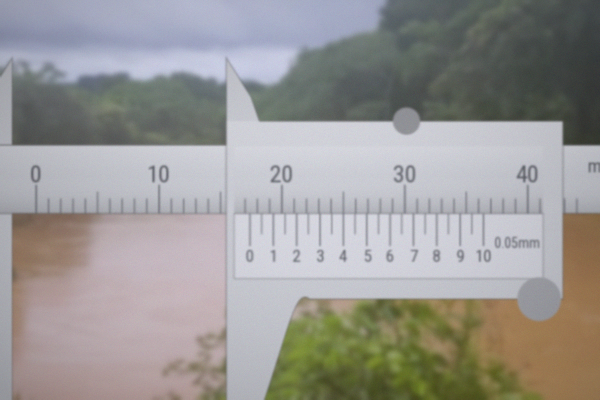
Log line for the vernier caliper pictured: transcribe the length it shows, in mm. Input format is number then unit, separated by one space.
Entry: 17.4 mm
